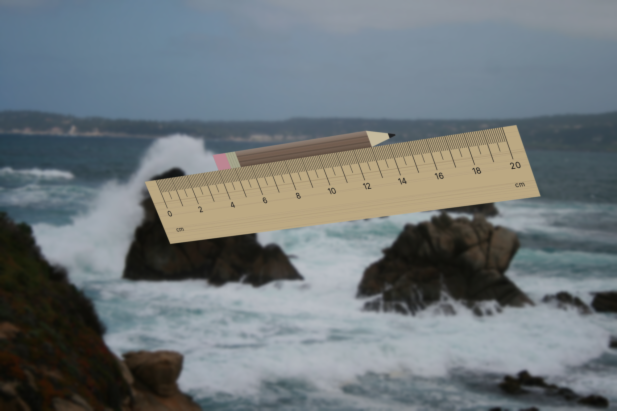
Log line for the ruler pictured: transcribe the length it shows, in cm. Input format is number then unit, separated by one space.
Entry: 10.5 cm
